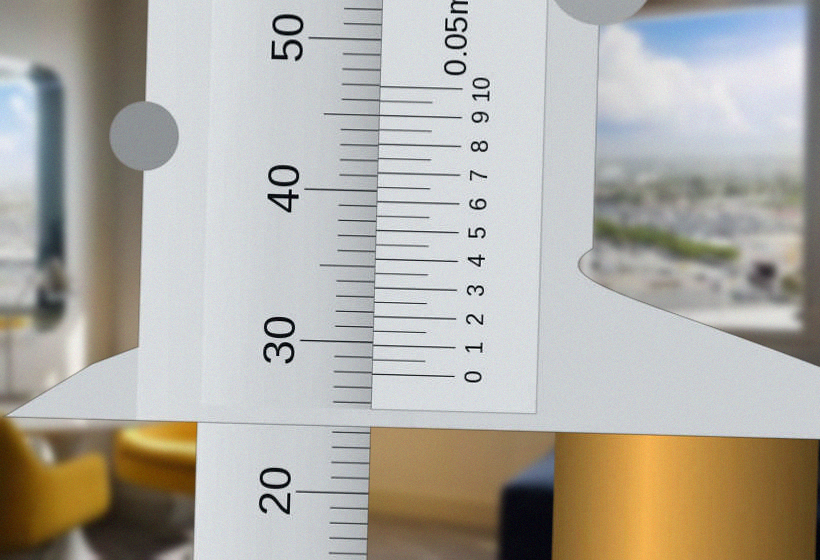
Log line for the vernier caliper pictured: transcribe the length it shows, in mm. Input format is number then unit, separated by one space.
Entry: 27.9 mm
